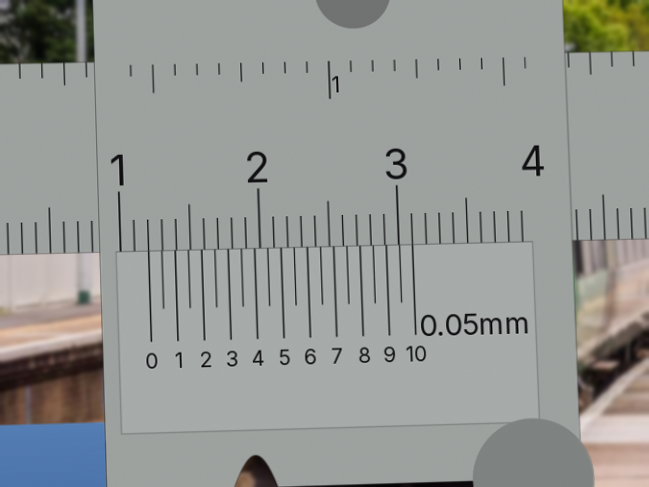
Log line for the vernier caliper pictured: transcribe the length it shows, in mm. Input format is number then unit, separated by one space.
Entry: 12.0 mm
